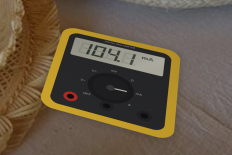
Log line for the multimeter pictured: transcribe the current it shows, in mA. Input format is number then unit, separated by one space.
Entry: 104.1 mA
